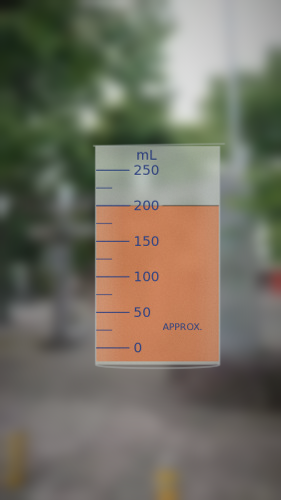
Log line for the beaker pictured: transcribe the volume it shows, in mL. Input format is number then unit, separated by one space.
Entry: 200 mL
